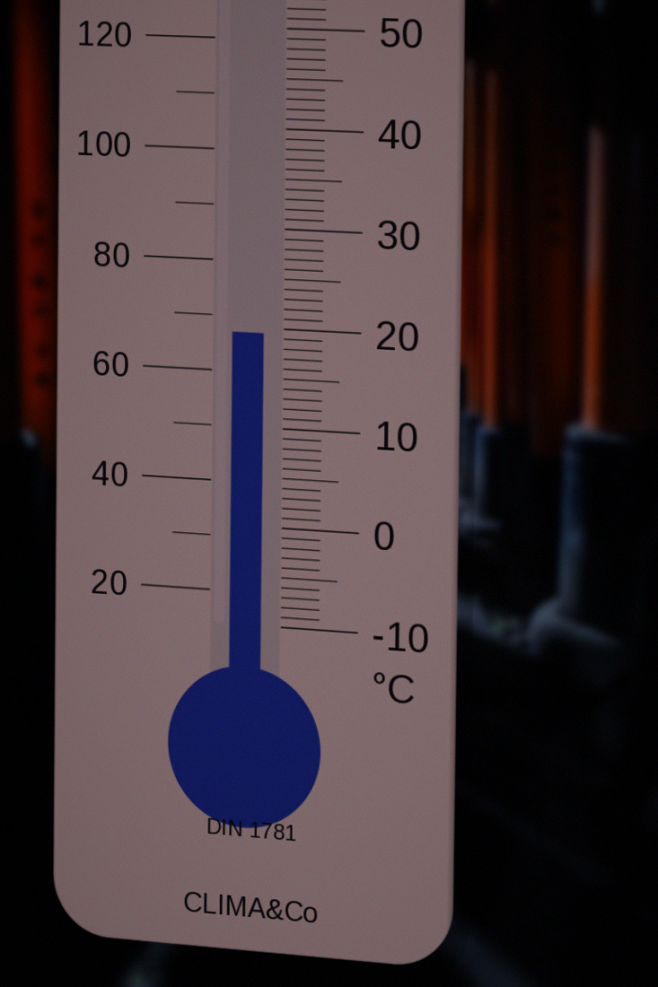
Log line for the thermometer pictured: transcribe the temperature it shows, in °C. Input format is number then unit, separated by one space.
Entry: 19.5 °C
